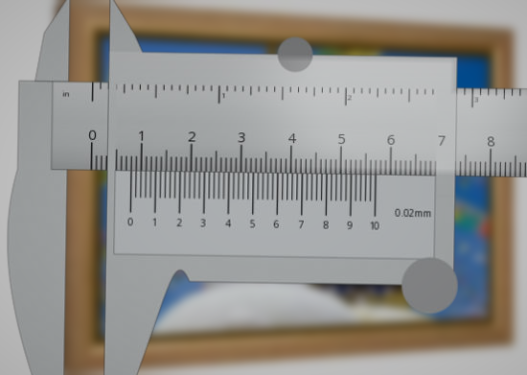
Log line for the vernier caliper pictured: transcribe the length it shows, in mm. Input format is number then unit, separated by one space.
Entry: 8.0 mm
